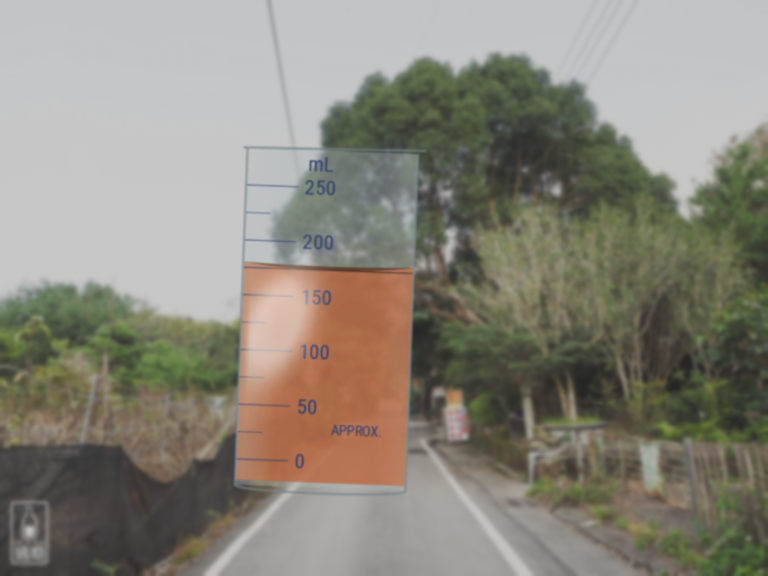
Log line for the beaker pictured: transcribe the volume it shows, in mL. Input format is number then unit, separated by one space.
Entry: 175 mL
